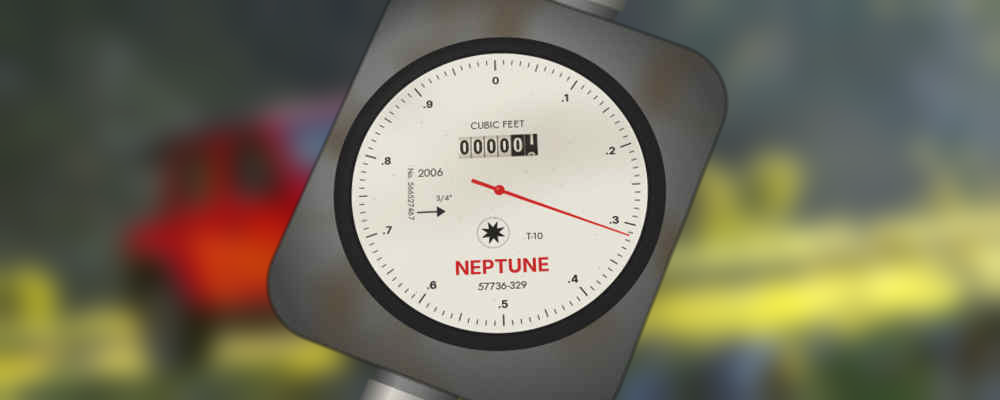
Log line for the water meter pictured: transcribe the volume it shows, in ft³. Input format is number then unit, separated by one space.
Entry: 1.31 ft³
